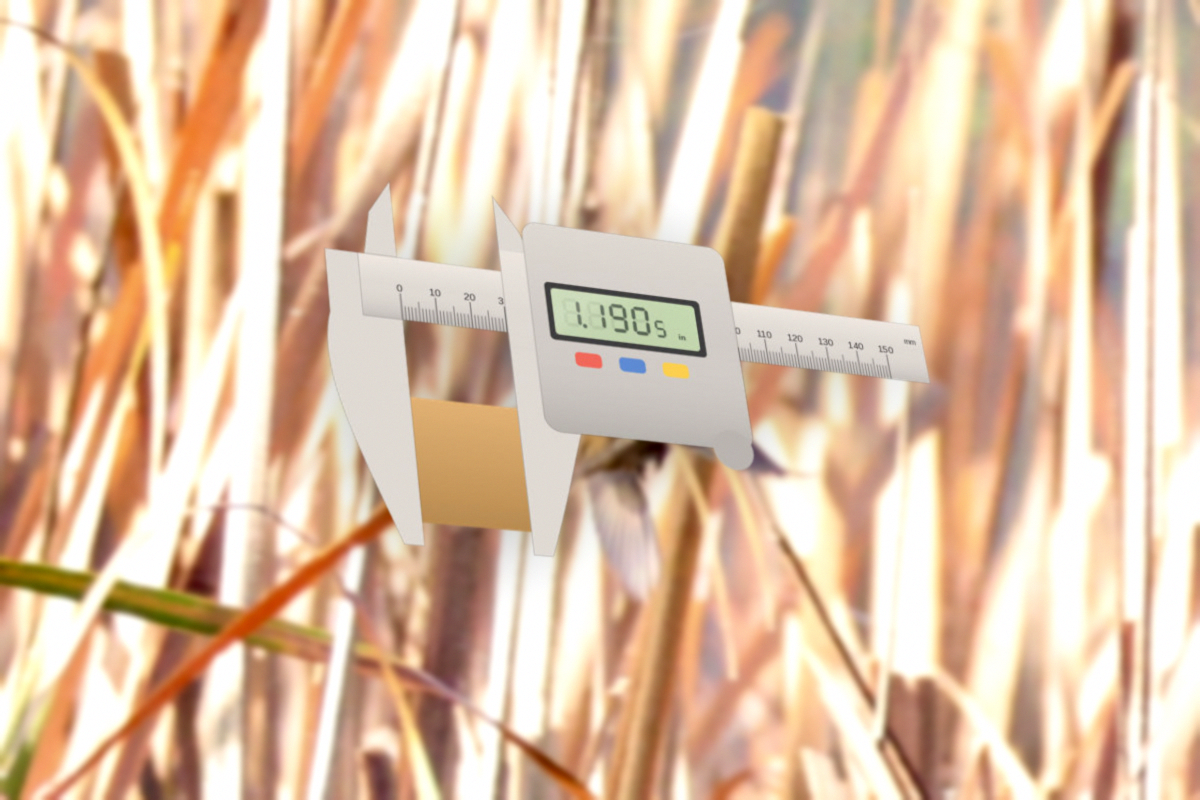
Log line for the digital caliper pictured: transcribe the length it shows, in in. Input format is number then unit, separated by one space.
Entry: 1.1905 in
